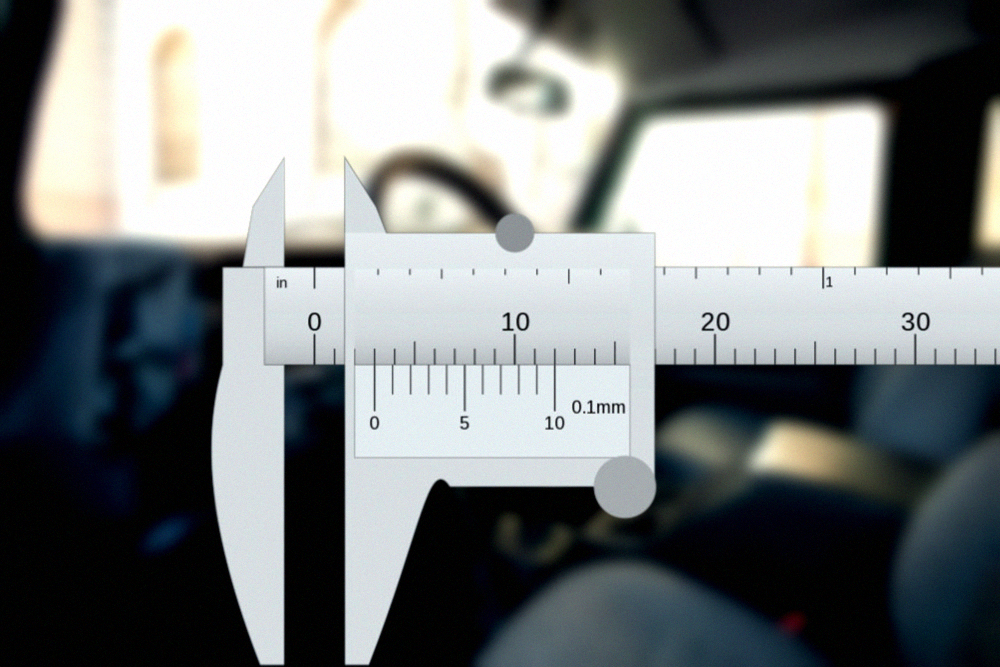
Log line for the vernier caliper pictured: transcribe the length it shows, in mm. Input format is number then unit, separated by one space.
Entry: 3.0 mm
